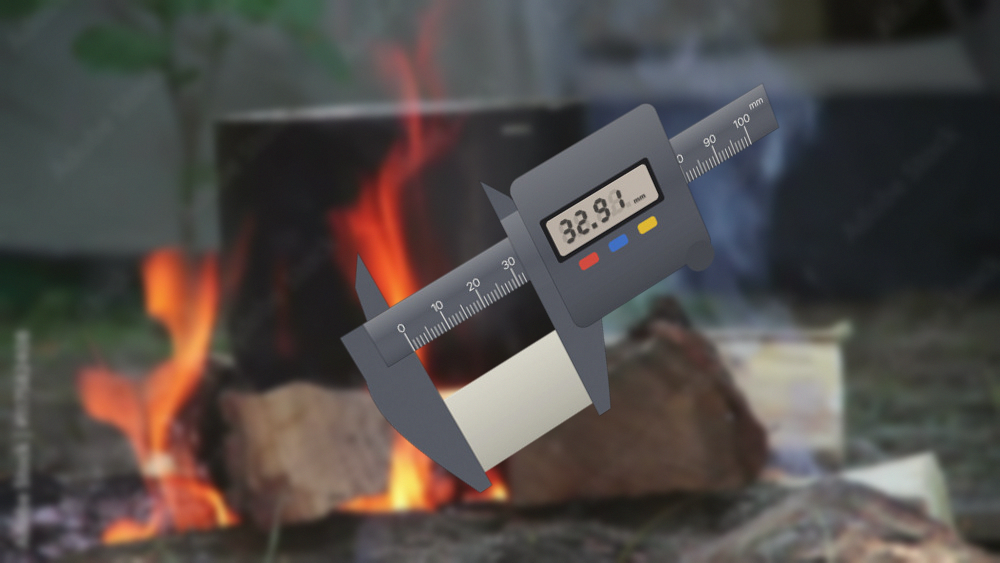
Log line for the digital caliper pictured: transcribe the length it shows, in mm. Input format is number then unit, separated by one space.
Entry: 32.91 mm
